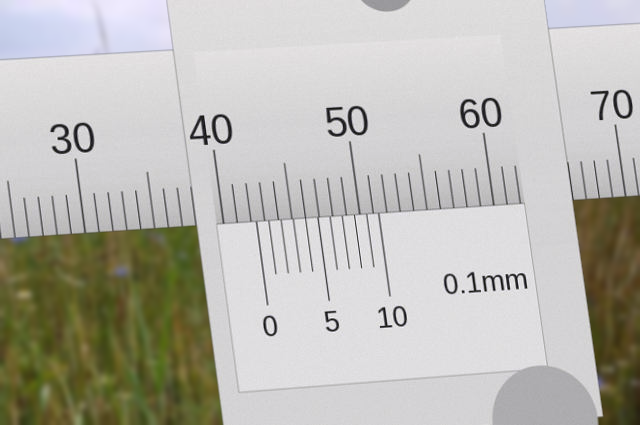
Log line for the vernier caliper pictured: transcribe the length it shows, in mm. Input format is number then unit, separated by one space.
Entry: 42.4 mm
